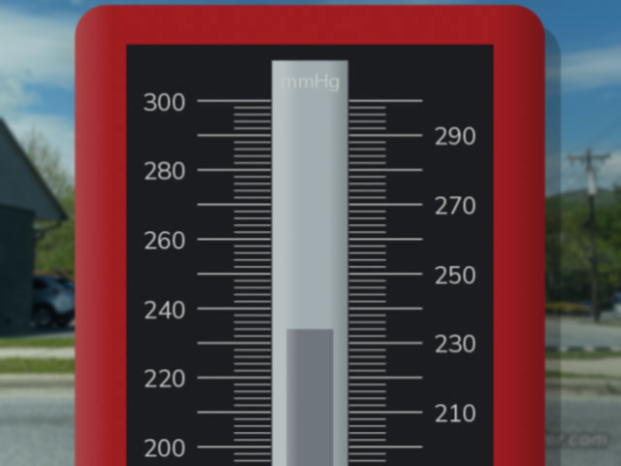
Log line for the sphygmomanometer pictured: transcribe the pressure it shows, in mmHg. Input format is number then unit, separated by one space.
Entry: 234 mmHg
